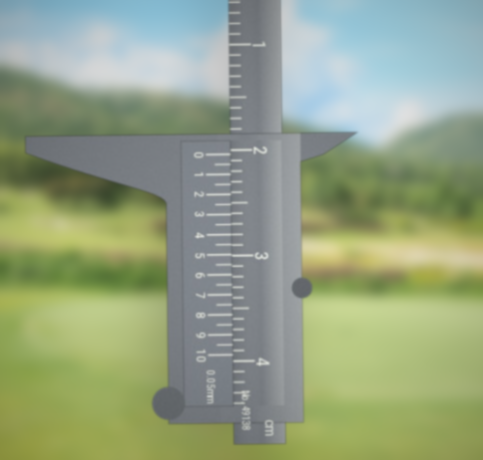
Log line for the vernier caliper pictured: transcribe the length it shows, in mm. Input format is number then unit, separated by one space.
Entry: 20.4 mm
